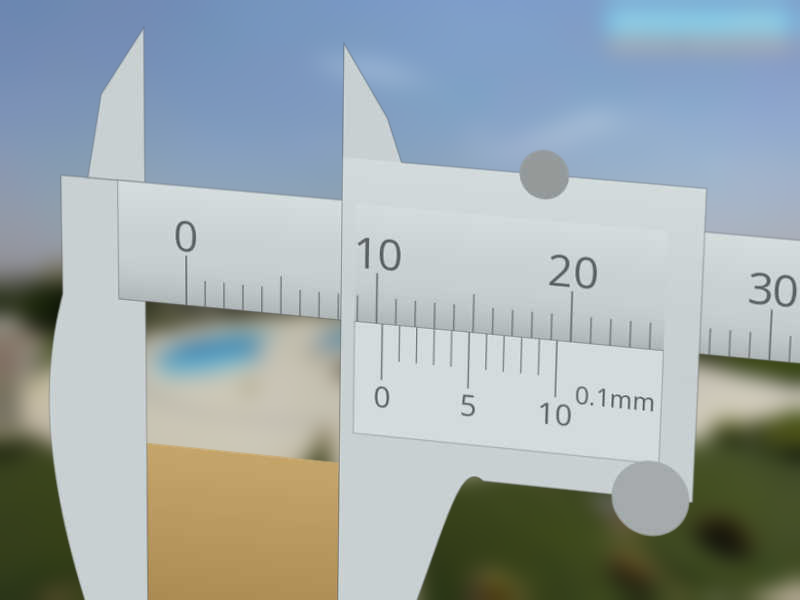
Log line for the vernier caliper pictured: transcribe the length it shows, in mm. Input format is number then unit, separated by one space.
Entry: 10.3 mm
